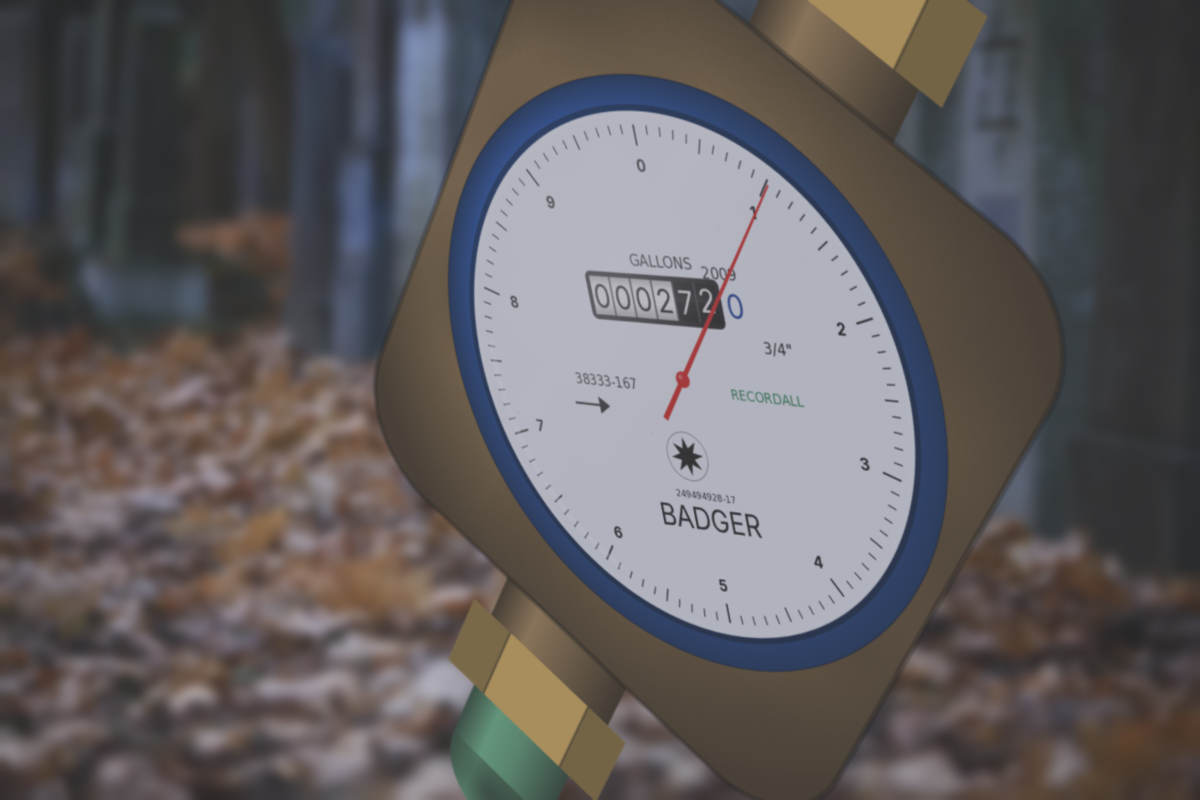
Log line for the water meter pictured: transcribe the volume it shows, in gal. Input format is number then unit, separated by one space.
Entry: 2721.0 gal
